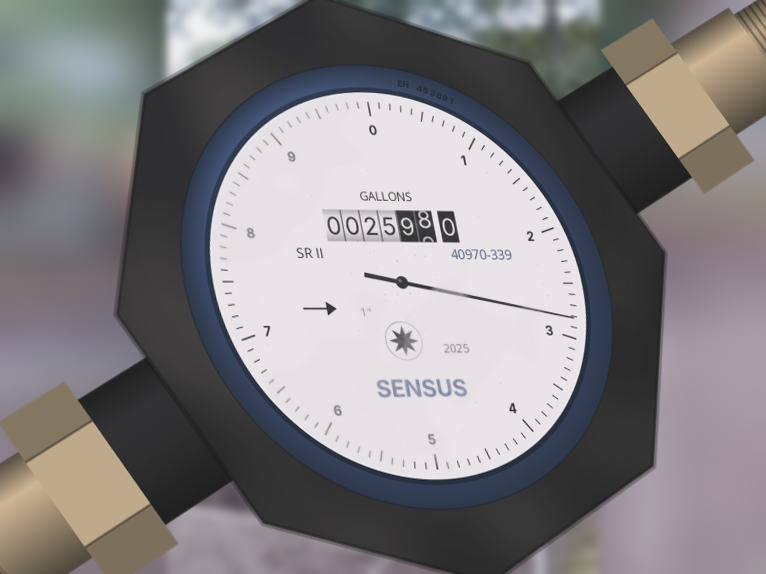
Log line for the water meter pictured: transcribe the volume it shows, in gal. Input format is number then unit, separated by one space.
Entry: 25982.8 gal
